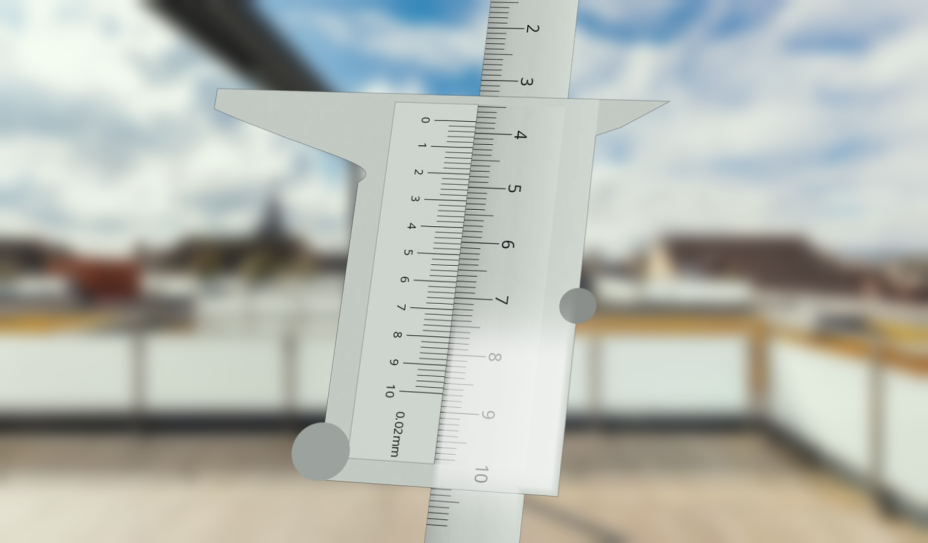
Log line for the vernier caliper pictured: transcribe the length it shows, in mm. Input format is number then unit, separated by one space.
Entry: 37.8 mm
